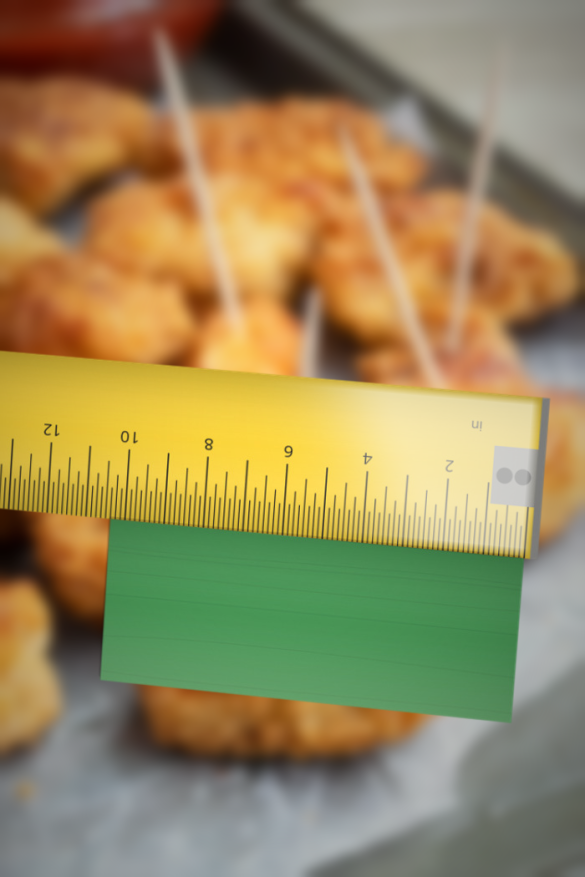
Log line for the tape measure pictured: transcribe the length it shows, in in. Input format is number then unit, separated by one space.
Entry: 10.375 in
